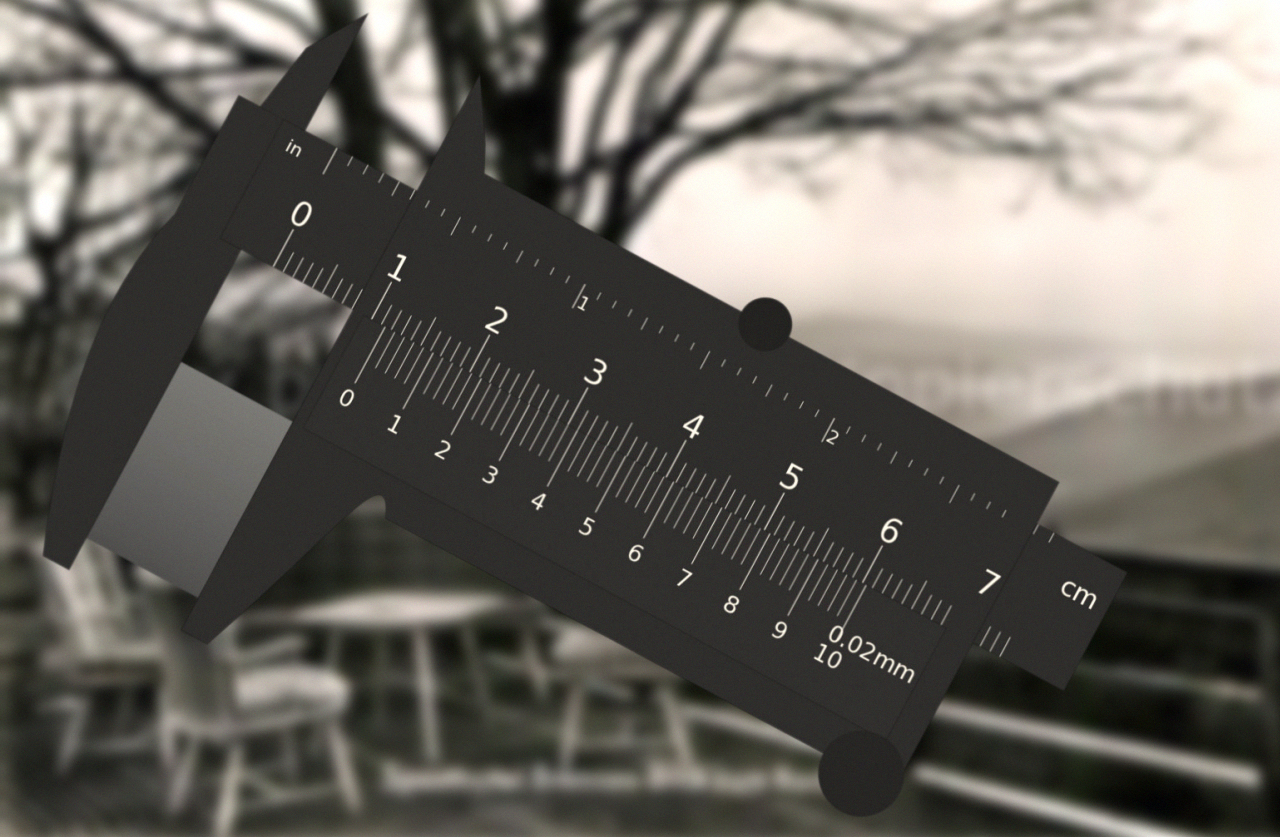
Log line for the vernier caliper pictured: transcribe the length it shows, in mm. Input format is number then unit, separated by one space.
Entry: 11.4 mm
